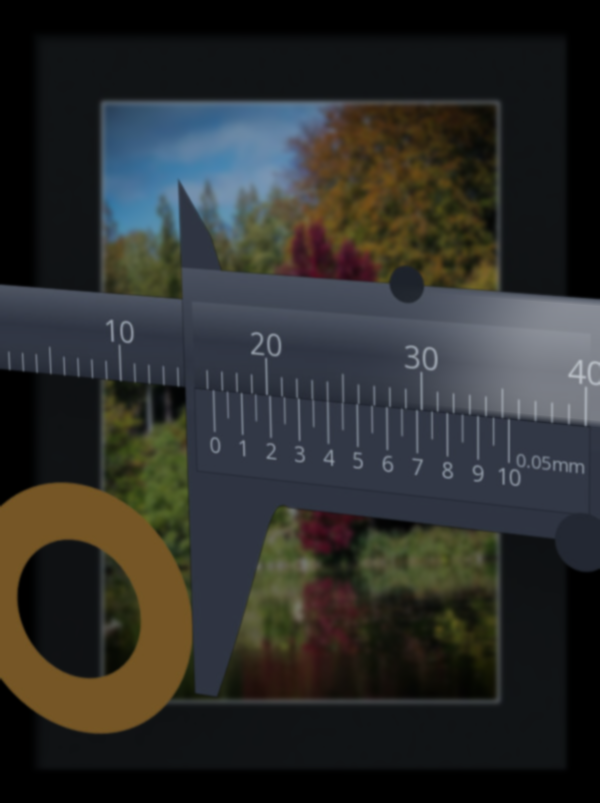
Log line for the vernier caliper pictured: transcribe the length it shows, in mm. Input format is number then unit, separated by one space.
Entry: 16.4 mm
